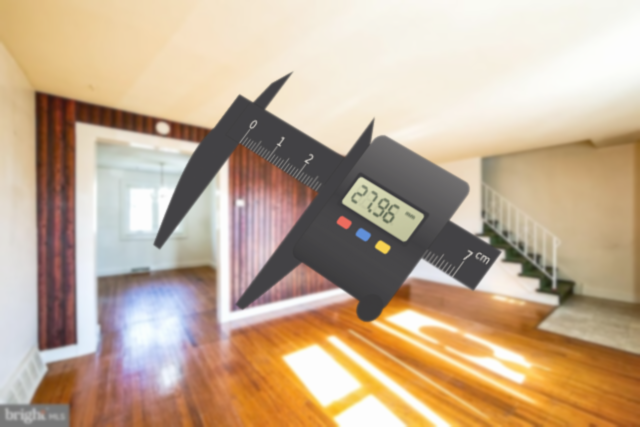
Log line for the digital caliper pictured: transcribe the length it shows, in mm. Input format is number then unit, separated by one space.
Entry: 27.96 mm
